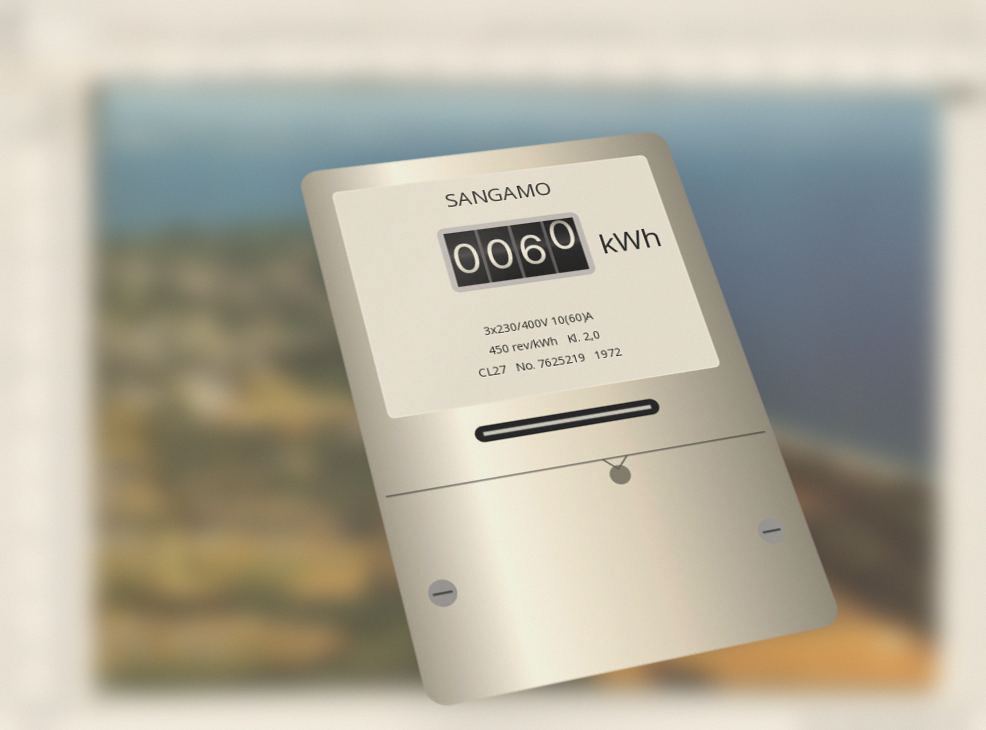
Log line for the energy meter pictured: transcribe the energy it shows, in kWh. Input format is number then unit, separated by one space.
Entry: 60 kWh
